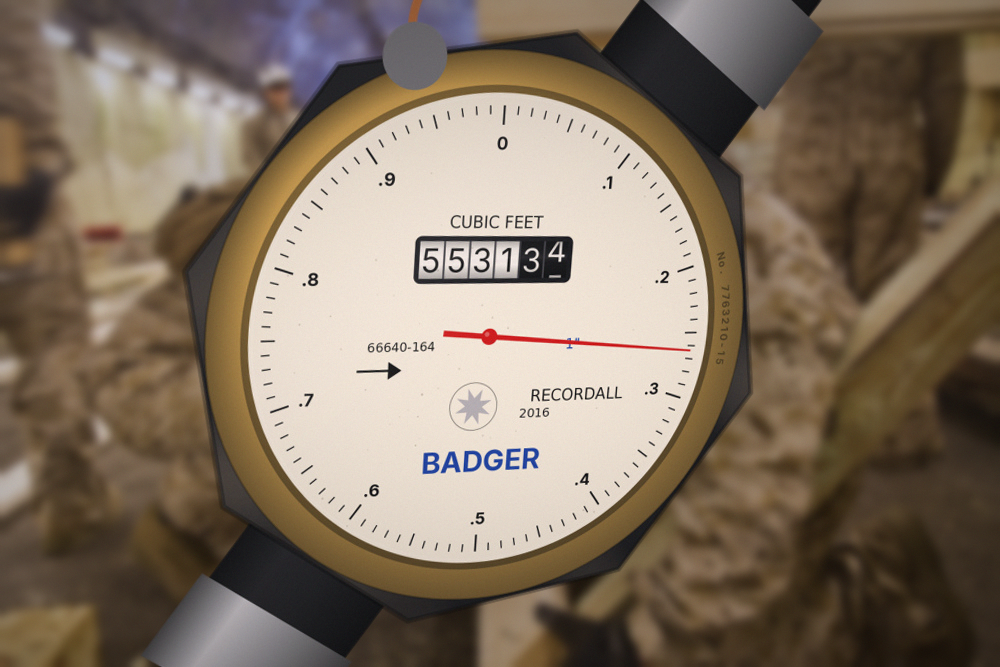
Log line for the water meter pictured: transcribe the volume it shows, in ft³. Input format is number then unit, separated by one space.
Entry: 553134.26 ft³
